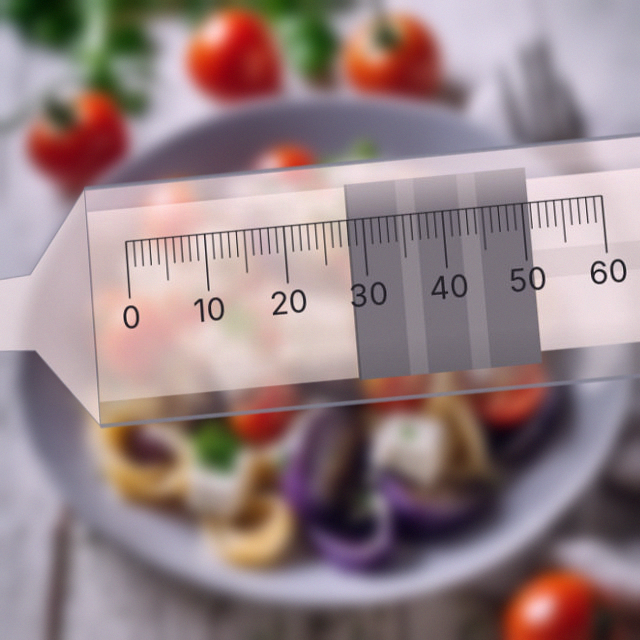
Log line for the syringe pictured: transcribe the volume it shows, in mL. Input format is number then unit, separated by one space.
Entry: 28 mL
